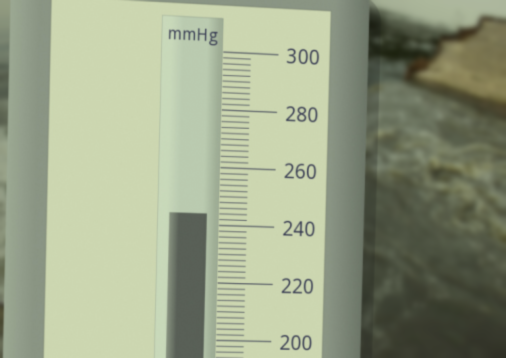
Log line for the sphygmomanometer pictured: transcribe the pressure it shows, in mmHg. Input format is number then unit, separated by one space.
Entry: 244 mmHg
